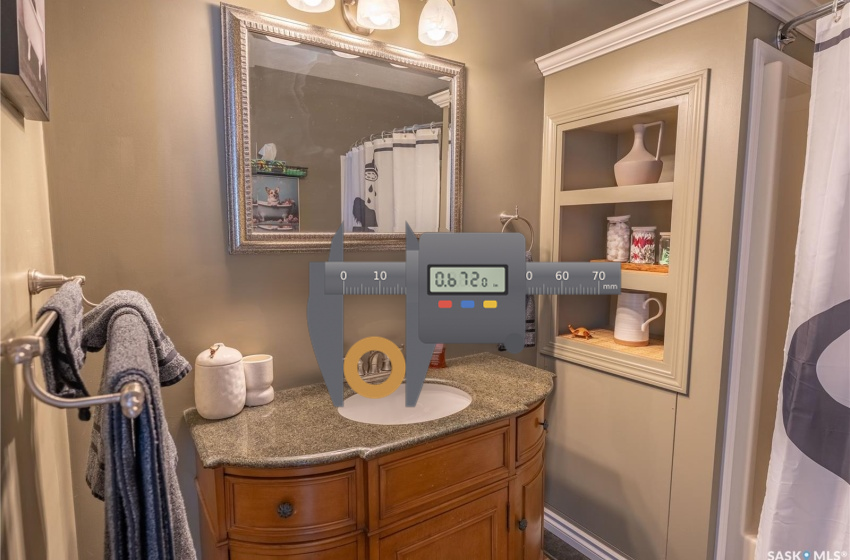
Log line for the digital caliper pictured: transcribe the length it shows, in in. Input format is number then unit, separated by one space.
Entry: 0.6720 in
